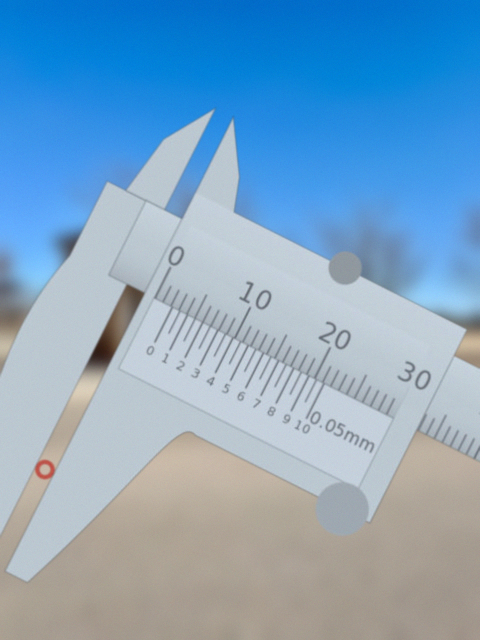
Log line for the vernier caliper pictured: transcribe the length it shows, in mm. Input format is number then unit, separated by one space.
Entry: 2.2 mm
